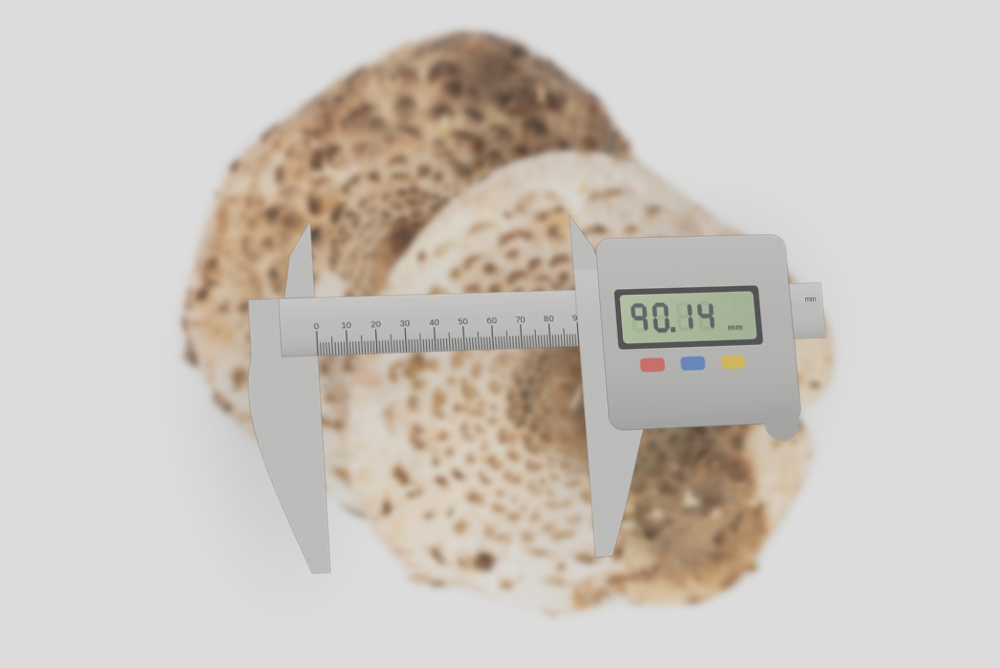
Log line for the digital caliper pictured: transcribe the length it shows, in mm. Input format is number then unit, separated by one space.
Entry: 90.14 mm
